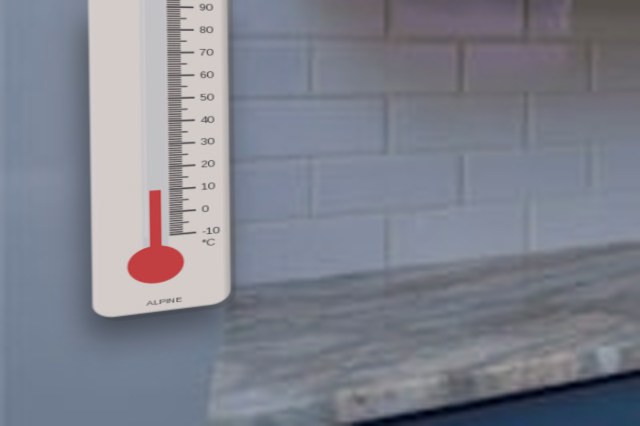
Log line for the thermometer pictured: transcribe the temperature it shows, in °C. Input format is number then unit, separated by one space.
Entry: 10 °C
